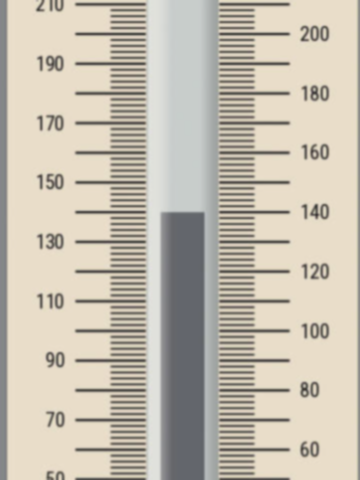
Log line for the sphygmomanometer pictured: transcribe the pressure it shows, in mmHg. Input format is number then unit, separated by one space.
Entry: 140 mmHg
